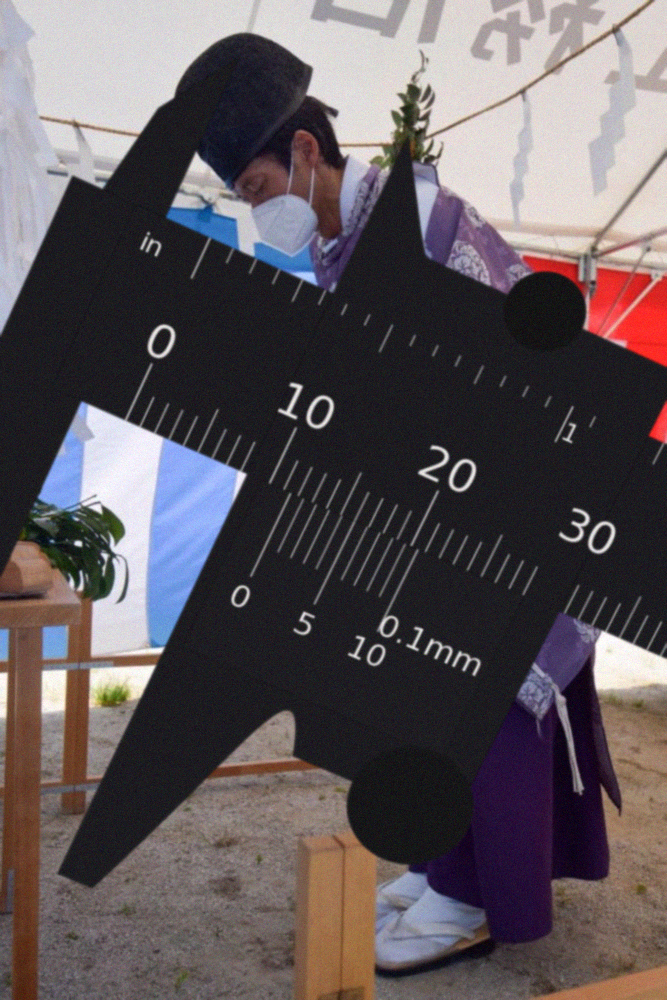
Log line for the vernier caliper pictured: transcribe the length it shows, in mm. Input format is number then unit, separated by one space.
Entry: 11.5 mm
